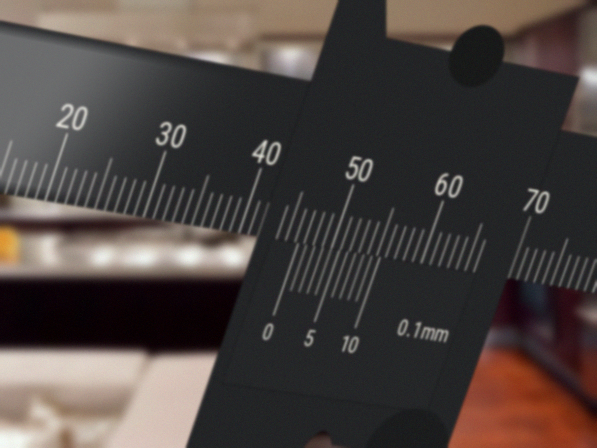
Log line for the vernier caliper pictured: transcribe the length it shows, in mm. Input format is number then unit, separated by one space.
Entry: 46.4 mm
